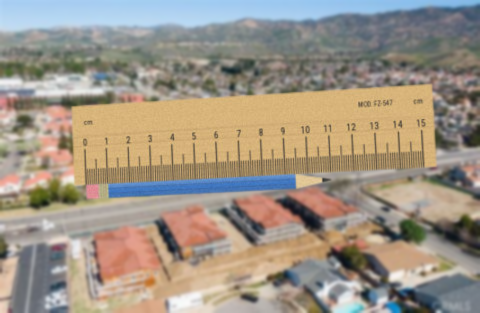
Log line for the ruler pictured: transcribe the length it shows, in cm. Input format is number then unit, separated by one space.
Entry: 11 cm
